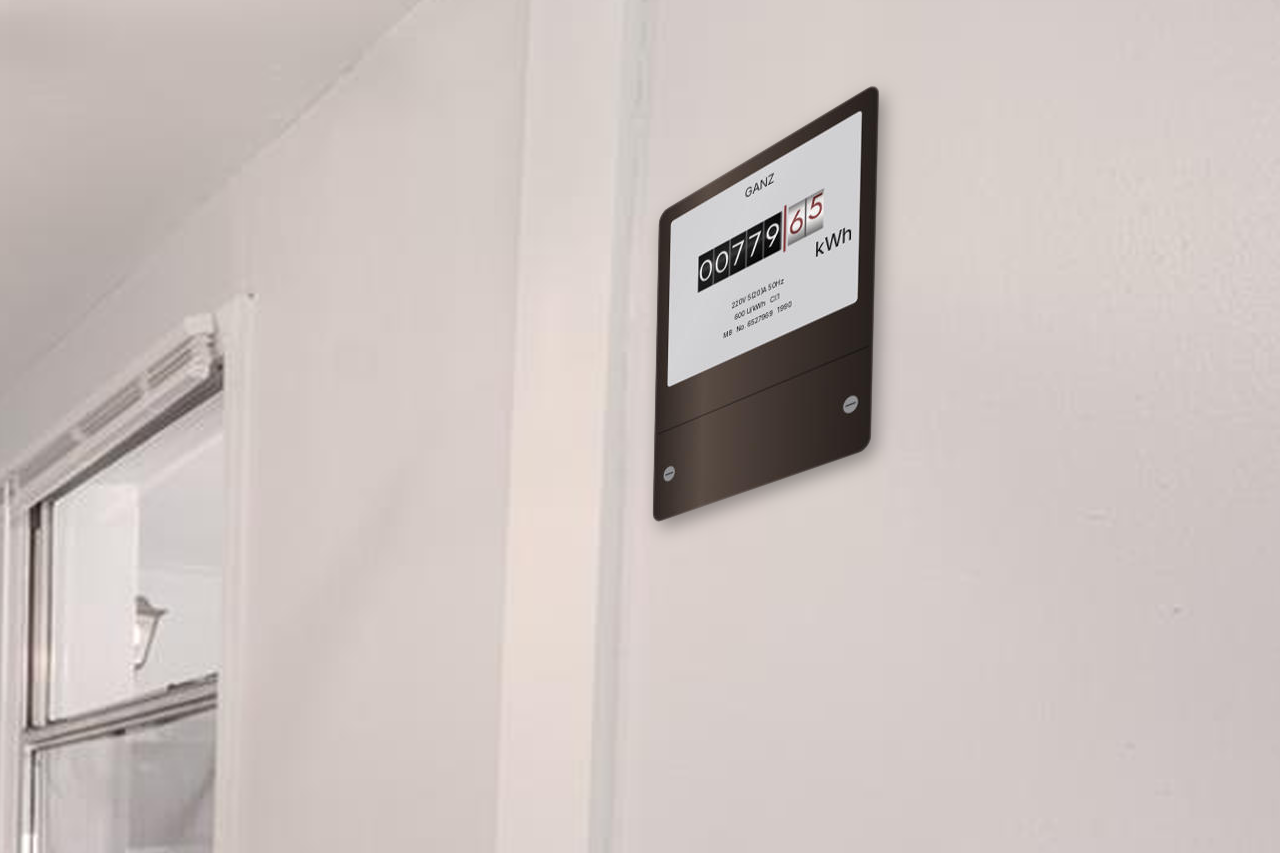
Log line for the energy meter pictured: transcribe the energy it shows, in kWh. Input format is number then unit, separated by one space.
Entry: 779.65 kWh
